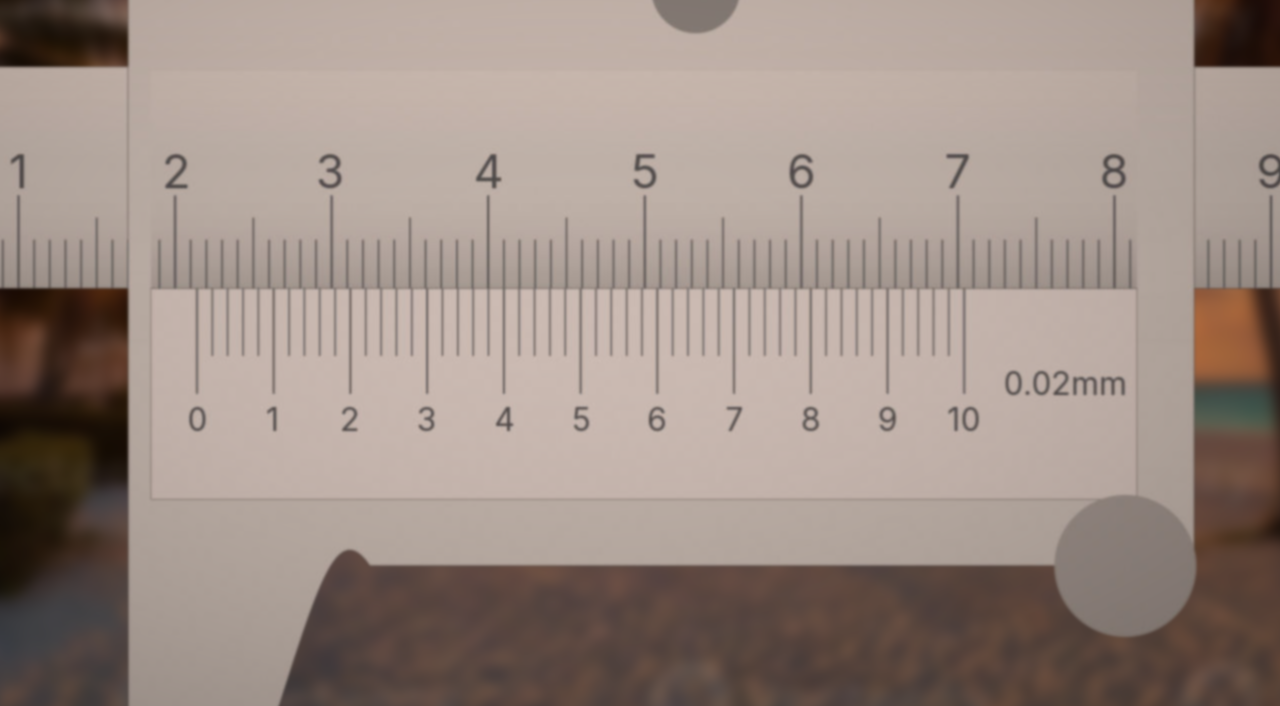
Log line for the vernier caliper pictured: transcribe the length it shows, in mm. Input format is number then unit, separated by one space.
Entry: 21.4 mm
